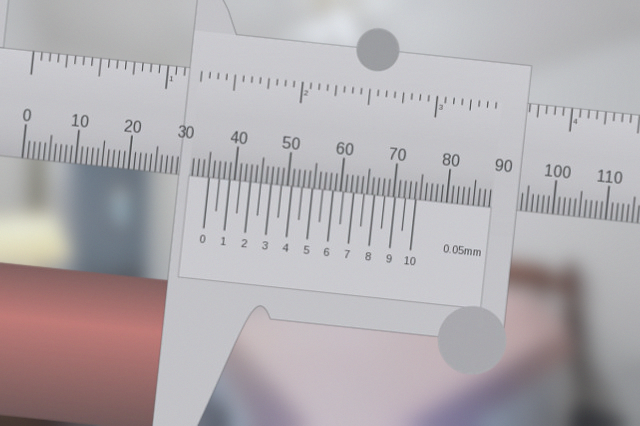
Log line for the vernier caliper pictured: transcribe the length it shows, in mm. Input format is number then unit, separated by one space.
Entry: 35.2 mm
